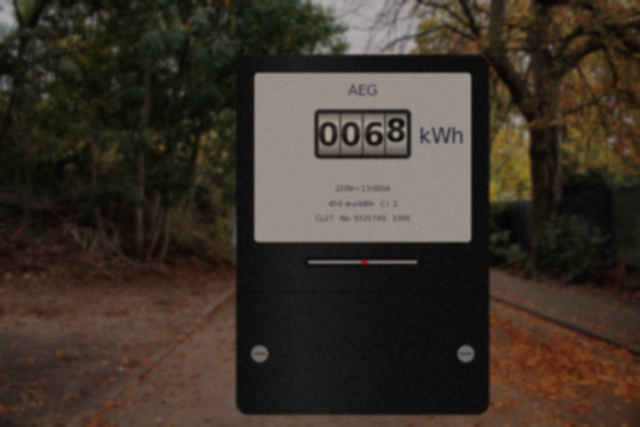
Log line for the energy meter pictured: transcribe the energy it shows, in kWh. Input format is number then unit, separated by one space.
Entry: 68 kWh
